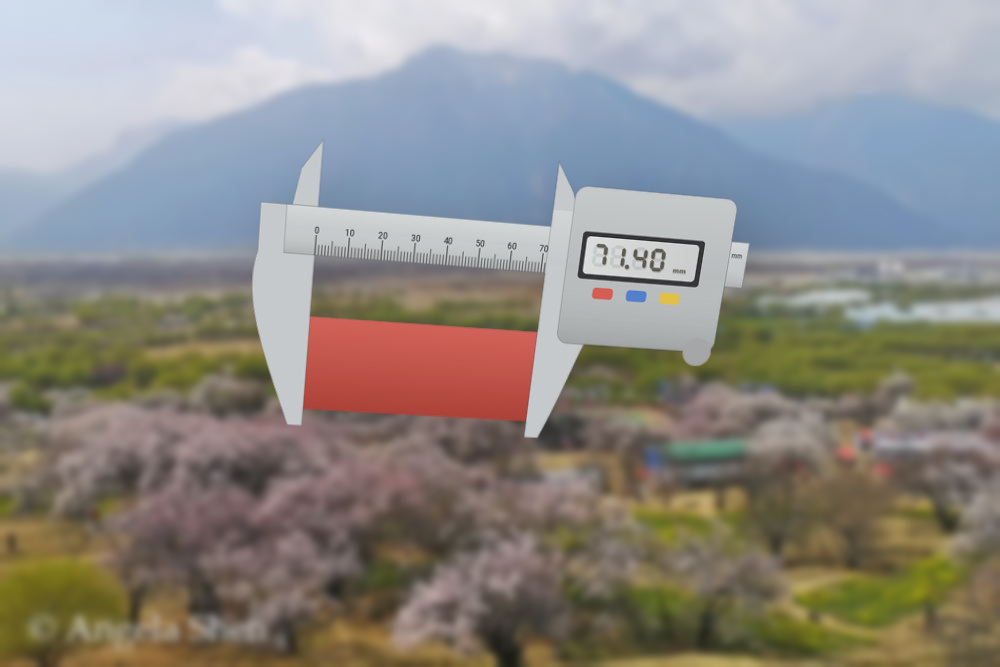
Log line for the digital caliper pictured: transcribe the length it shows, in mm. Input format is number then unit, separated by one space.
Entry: 71.40 mm
